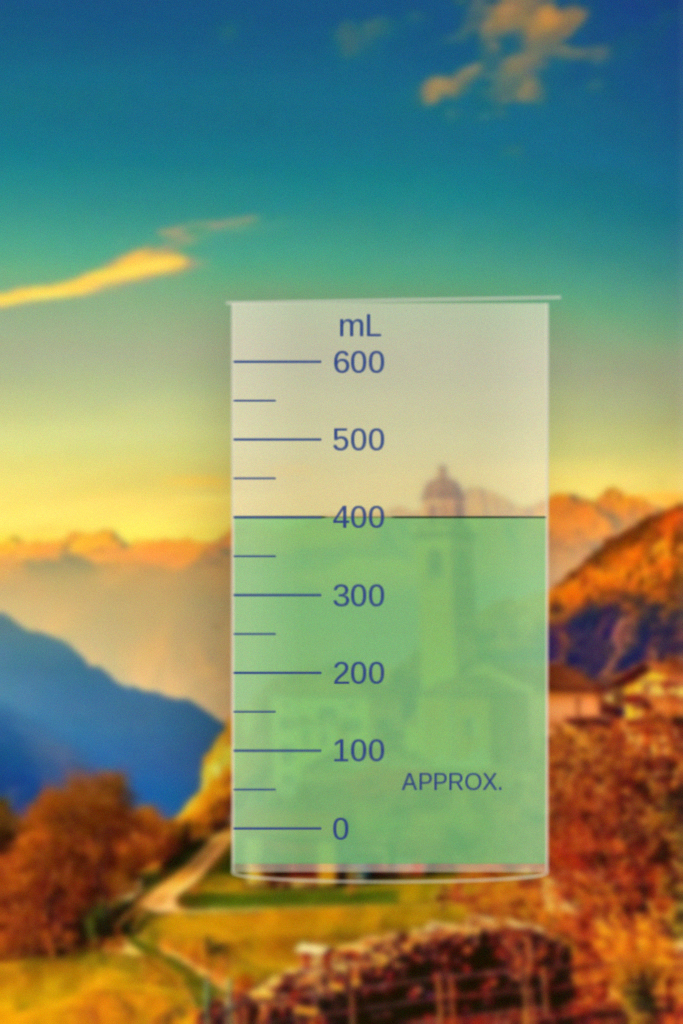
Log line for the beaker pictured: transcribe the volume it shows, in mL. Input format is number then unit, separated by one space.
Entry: 400 mL
